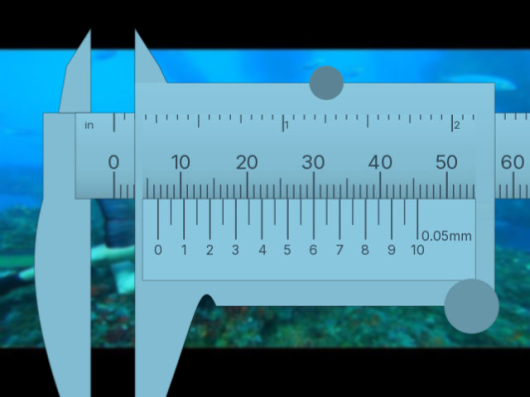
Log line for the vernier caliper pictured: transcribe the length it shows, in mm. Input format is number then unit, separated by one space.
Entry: 6.6 mm
